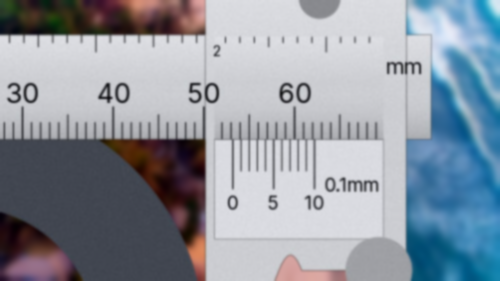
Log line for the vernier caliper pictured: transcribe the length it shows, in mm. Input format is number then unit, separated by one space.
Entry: 53.2 mm
